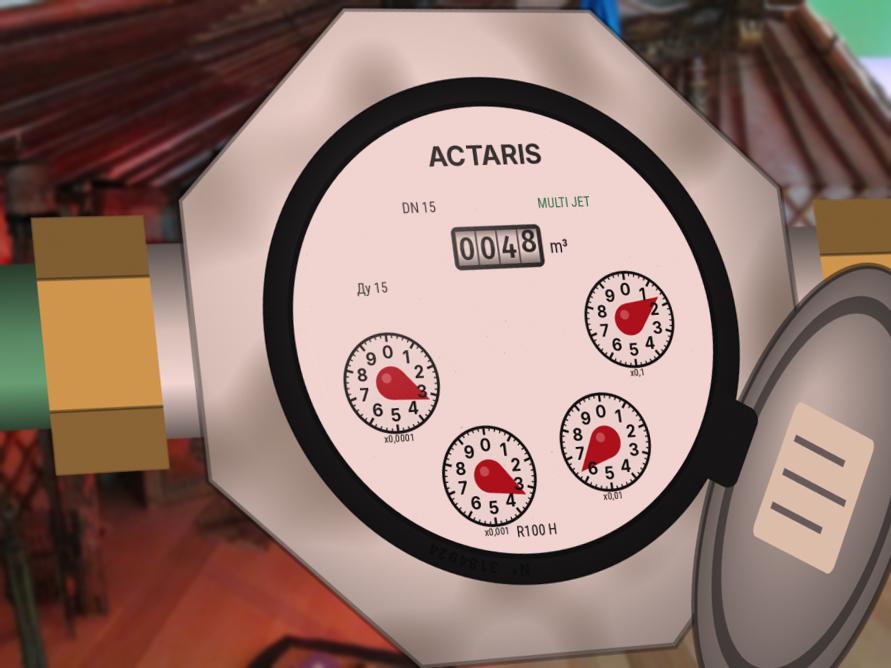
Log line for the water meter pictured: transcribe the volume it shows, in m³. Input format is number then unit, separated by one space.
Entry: 48.1633 m³
